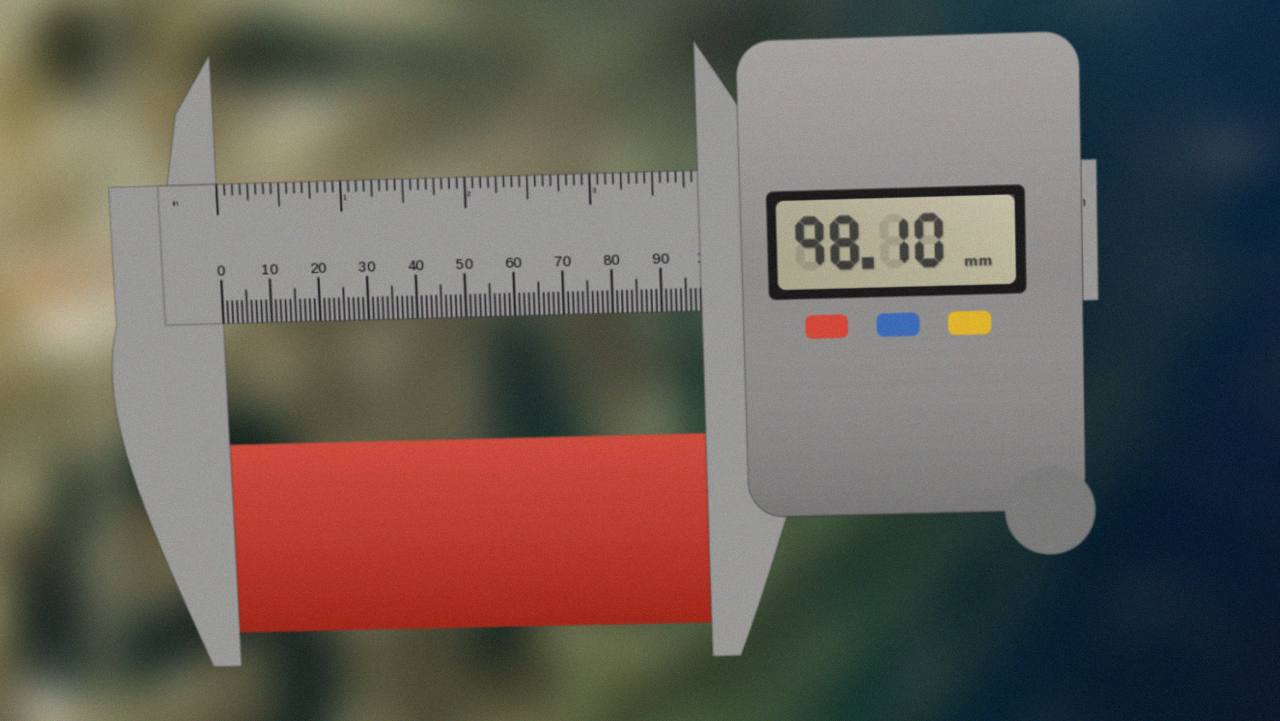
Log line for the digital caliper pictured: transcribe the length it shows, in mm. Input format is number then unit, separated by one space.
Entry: 98.10 mm
